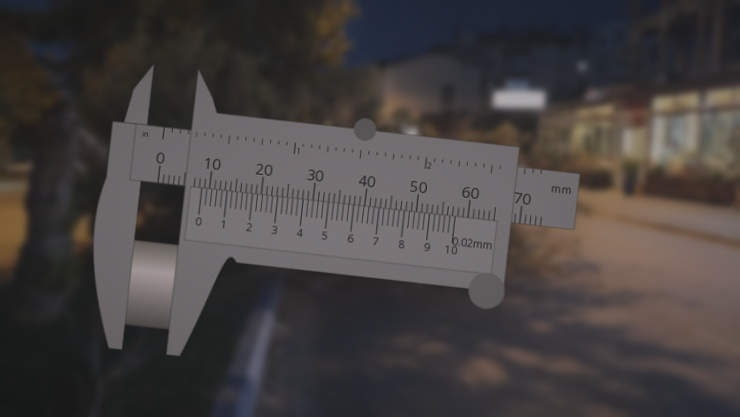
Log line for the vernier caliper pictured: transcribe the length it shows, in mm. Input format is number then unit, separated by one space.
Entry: 8.5 mm
